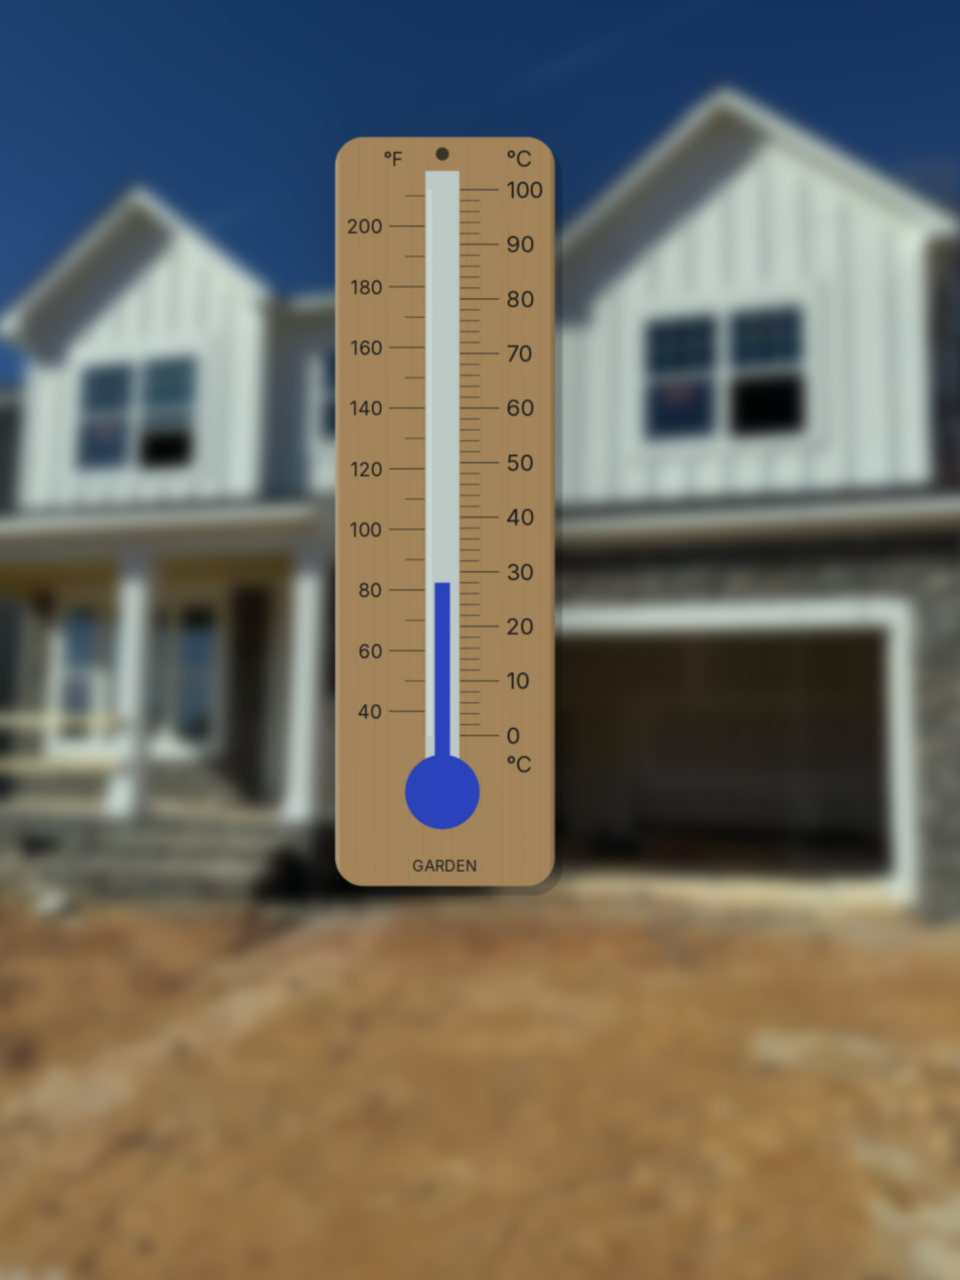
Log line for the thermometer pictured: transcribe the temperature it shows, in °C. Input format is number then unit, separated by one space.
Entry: 28 °C
